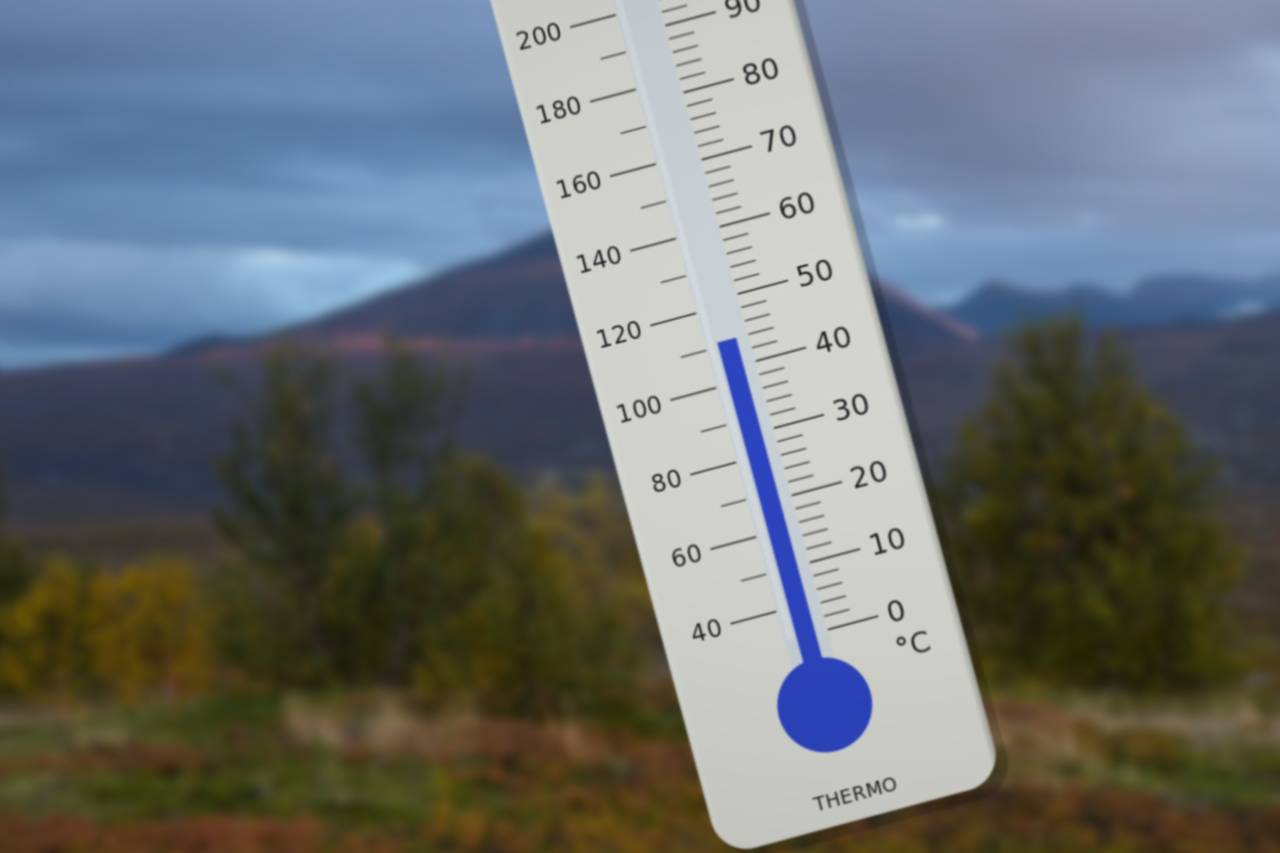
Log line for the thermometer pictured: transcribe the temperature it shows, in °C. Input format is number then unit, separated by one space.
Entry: 44 °C
